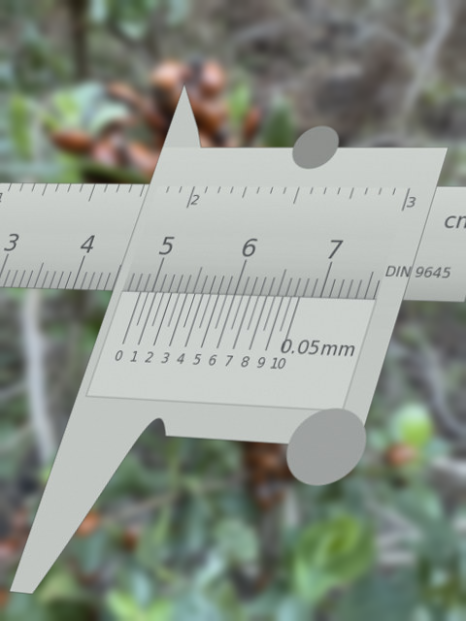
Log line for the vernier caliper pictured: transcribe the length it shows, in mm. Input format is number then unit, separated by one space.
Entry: 48.6 mm
